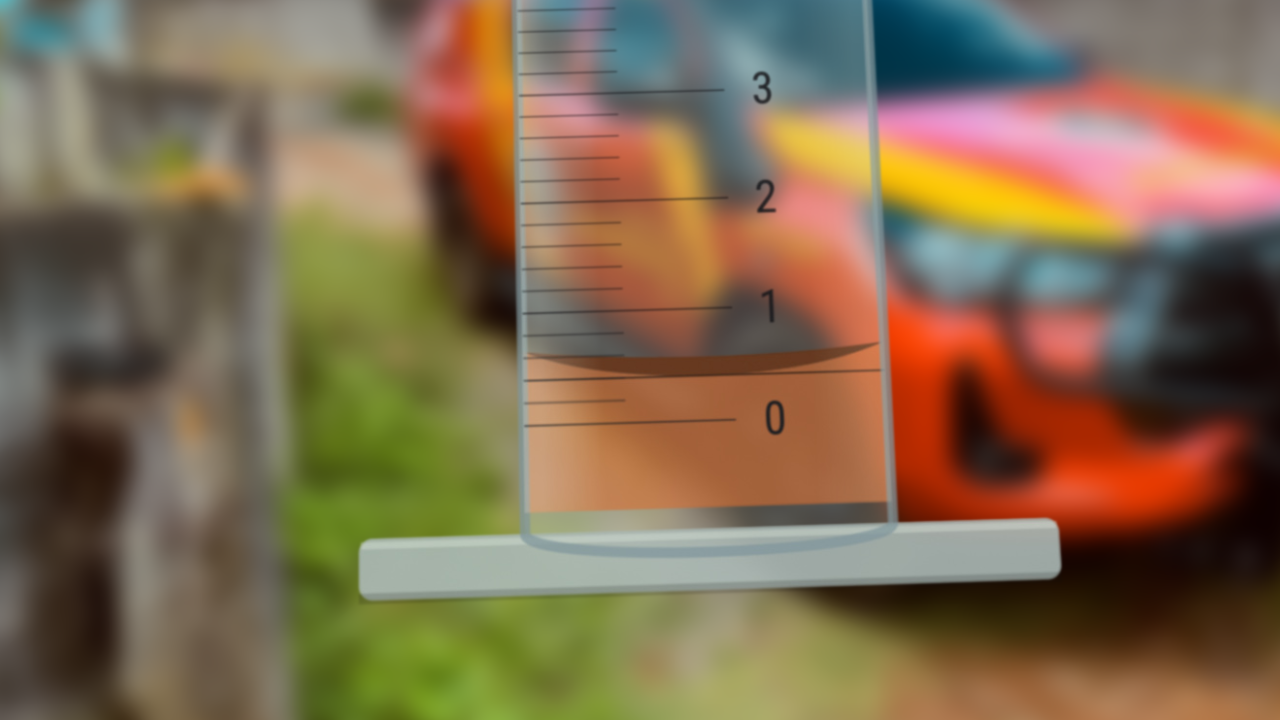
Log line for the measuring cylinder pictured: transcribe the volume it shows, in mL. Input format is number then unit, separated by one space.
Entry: 0.4 mL
